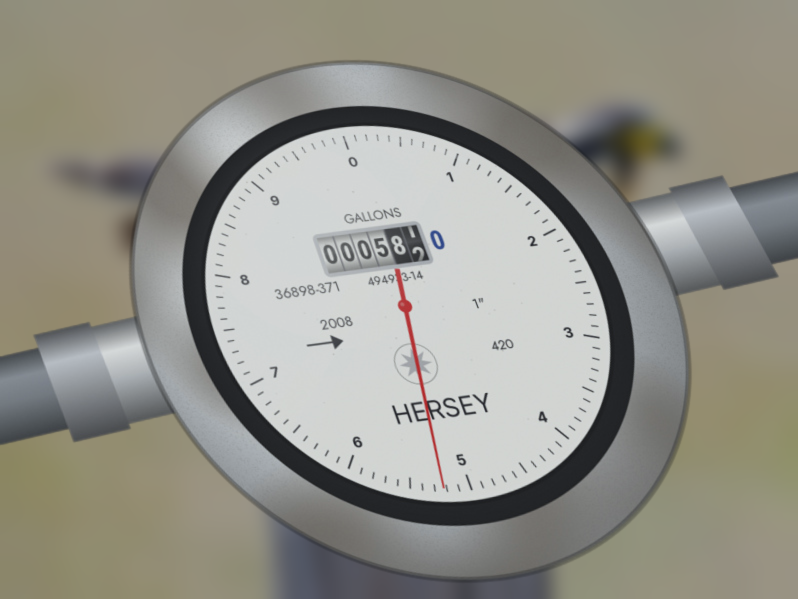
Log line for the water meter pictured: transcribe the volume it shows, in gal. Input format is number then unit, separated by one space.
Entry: 5815.2 gal
